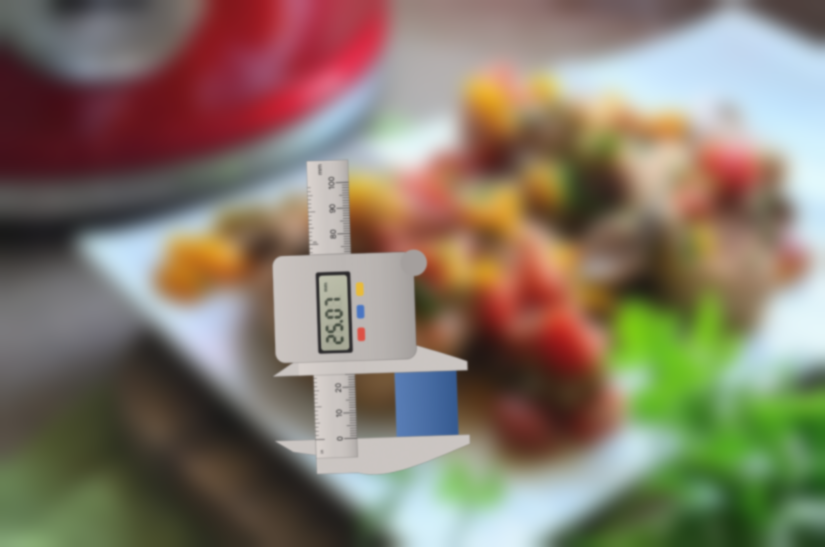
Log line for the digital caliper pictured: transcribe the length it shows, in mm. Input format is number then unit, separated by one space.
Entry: 25.07 mm
